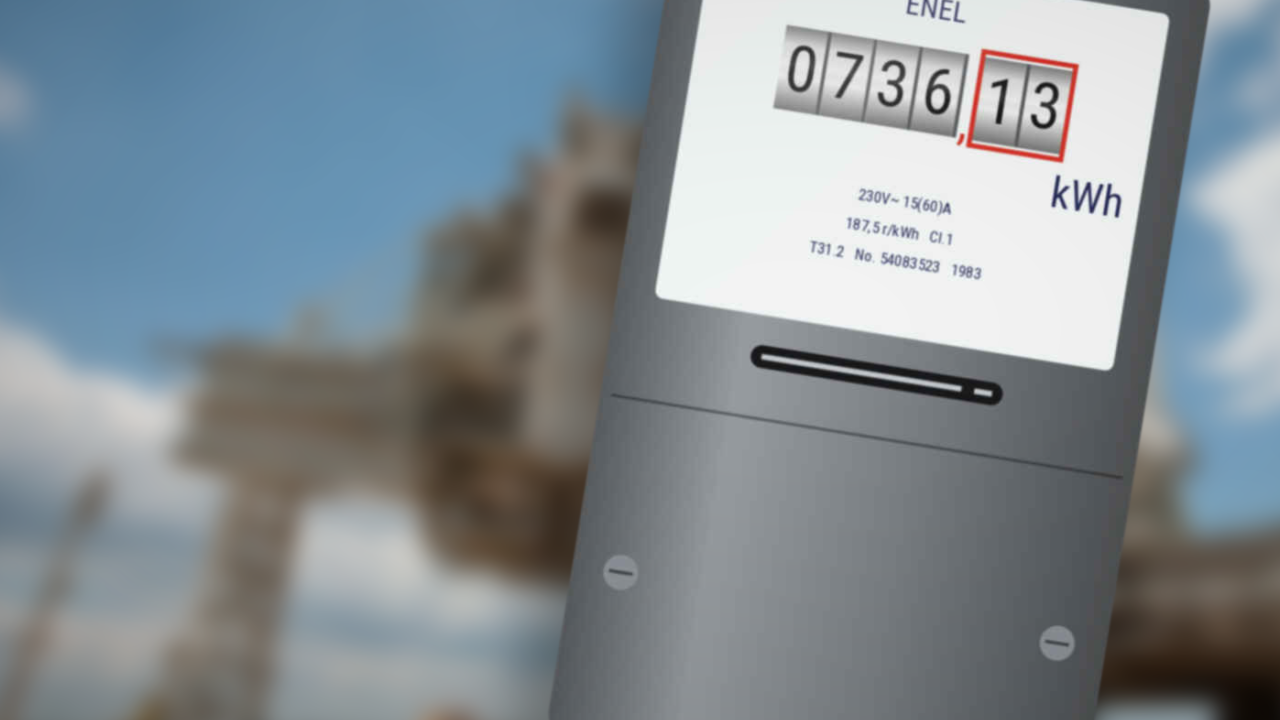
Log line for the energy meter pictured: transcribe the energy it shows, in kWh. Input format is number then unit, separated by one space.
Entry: 736.13 kWh
